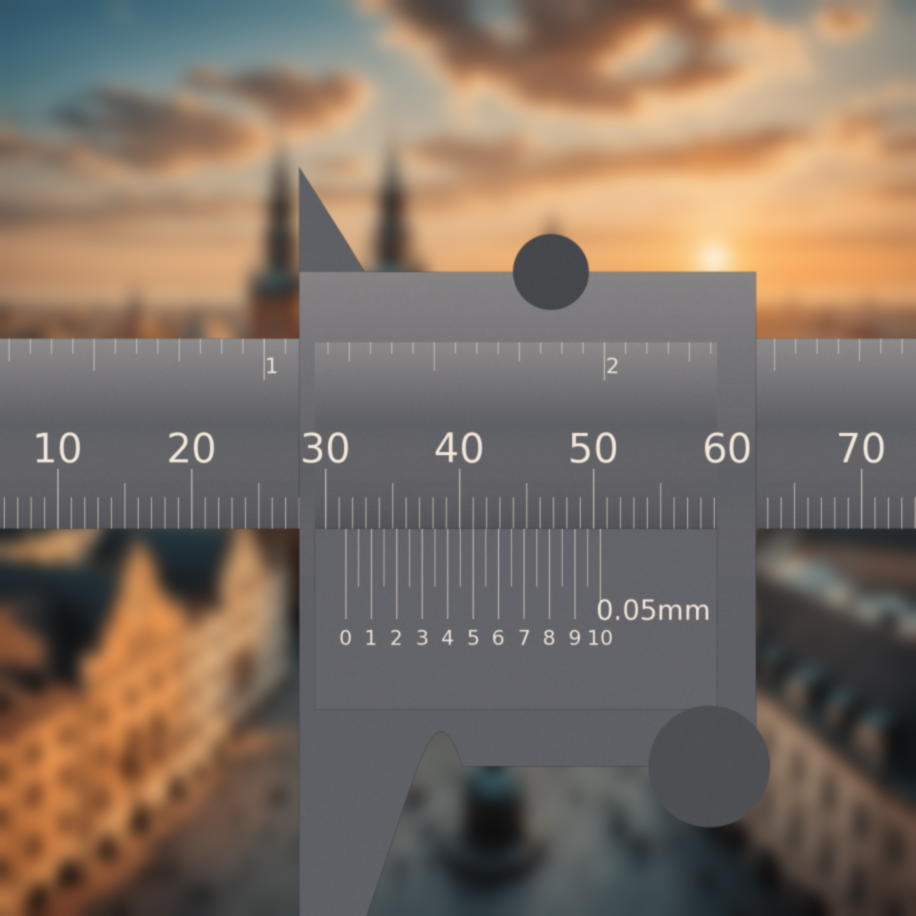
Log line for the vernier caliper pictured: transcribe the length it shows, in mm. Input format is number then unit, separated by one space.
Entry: 31.5 mm
